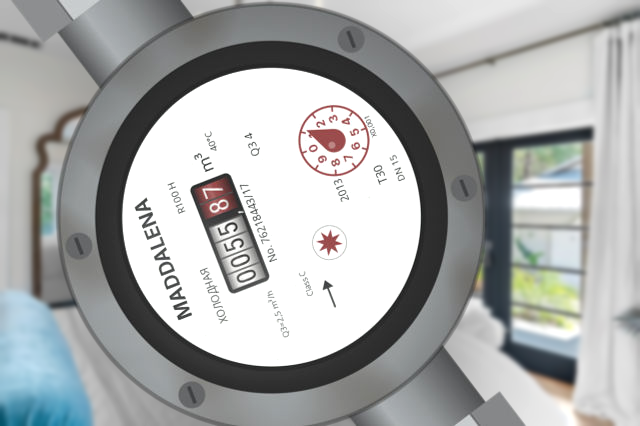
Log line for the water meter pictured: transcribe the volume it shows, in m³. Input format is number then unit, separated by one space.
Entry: 55.871 m³
